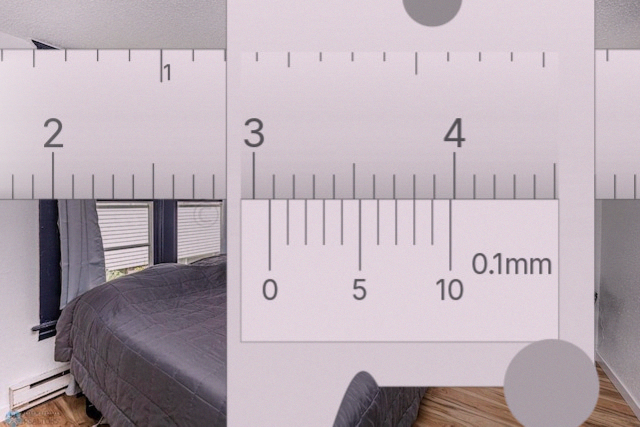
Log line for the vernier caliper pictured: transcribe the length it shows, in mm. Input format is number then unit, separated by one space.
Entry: 30.8 mm
